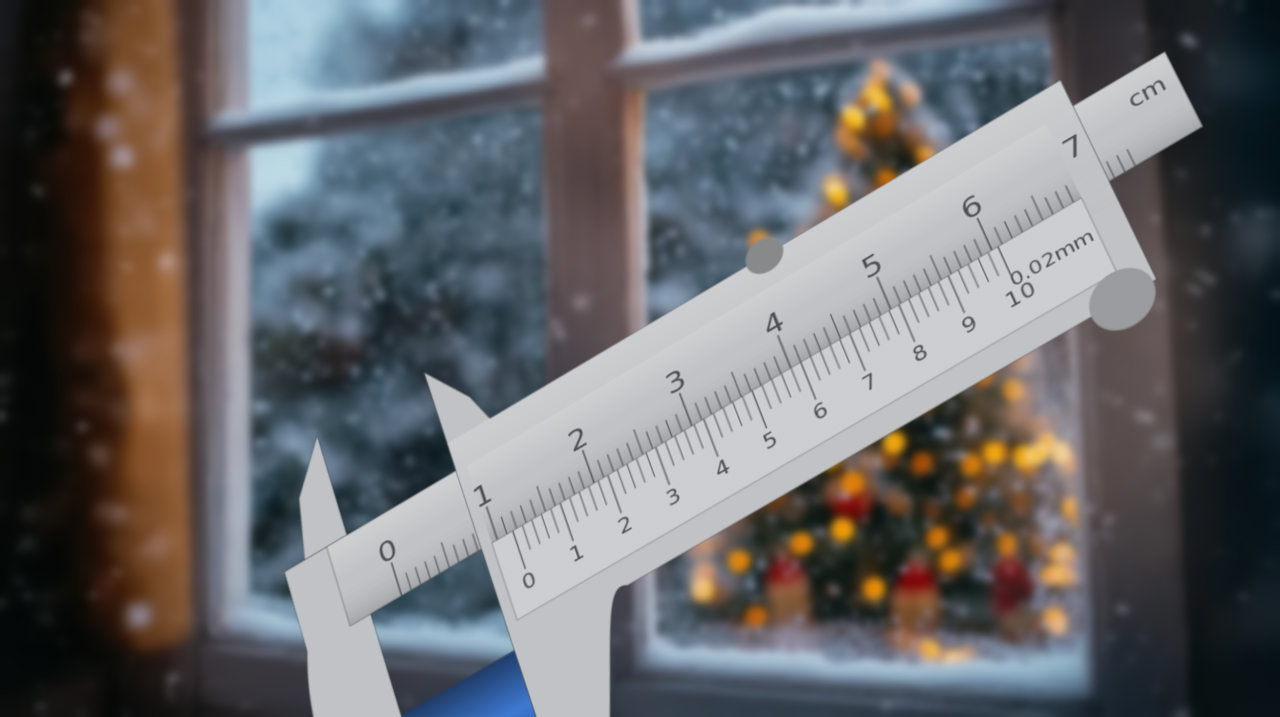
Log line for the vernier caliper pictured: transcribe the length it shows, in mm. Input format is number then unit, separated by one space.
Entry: 11.6 mm
